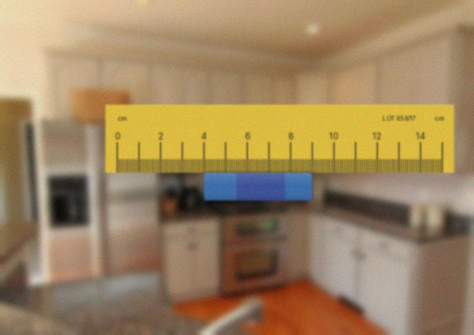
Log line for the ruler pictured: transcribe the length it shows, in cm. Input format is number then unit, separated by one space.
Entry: 5 cm
